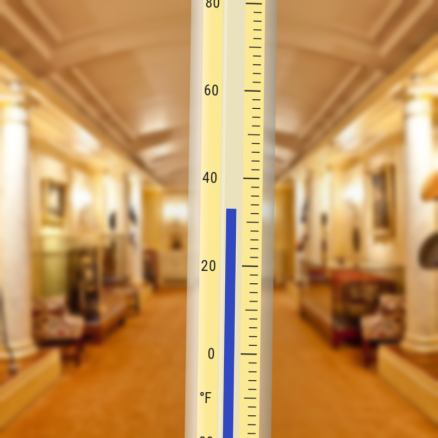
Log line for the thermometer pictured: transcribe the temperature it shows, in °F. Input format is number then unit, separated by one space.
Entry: 33 °F
